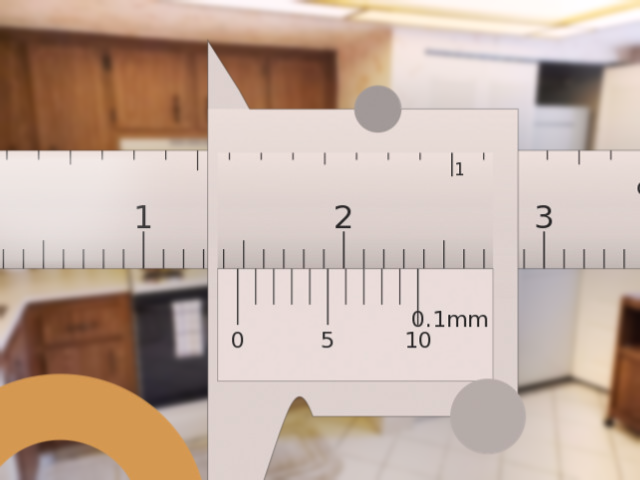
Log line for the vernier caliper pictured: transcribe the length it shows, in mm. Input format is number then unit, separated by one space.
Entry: 14.7 mm
